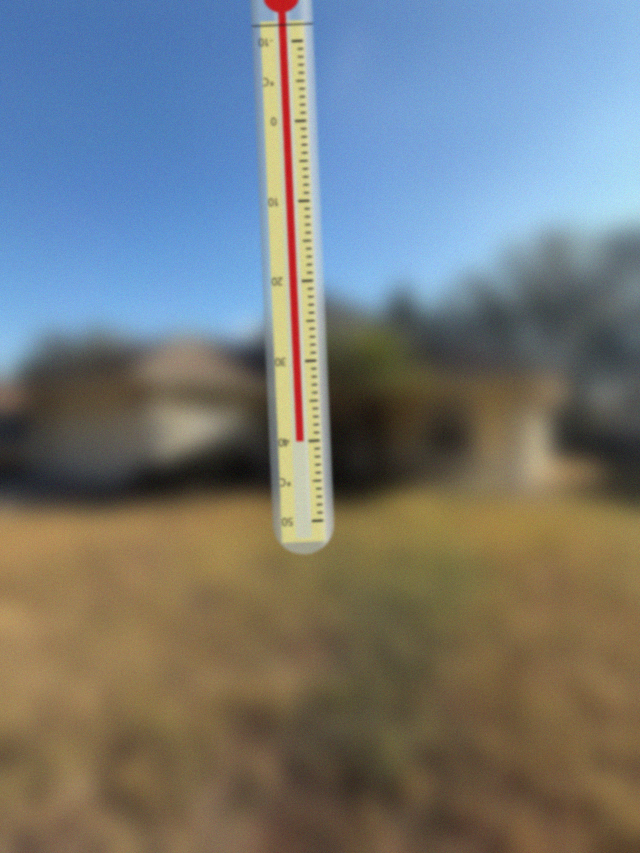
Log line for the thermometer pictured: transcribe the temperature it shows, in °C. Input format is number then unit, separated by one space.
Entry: 40 °C
